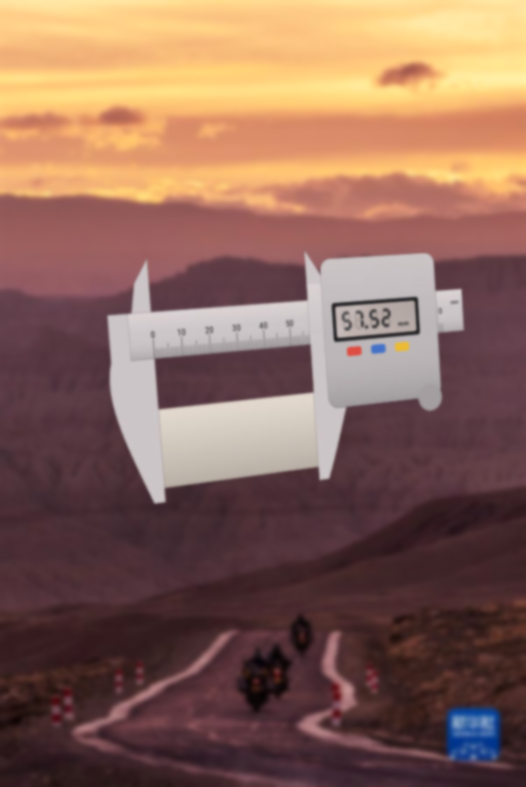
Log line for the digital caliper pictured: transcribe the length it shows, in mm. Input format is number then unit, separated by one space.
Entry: 57.52 mm
